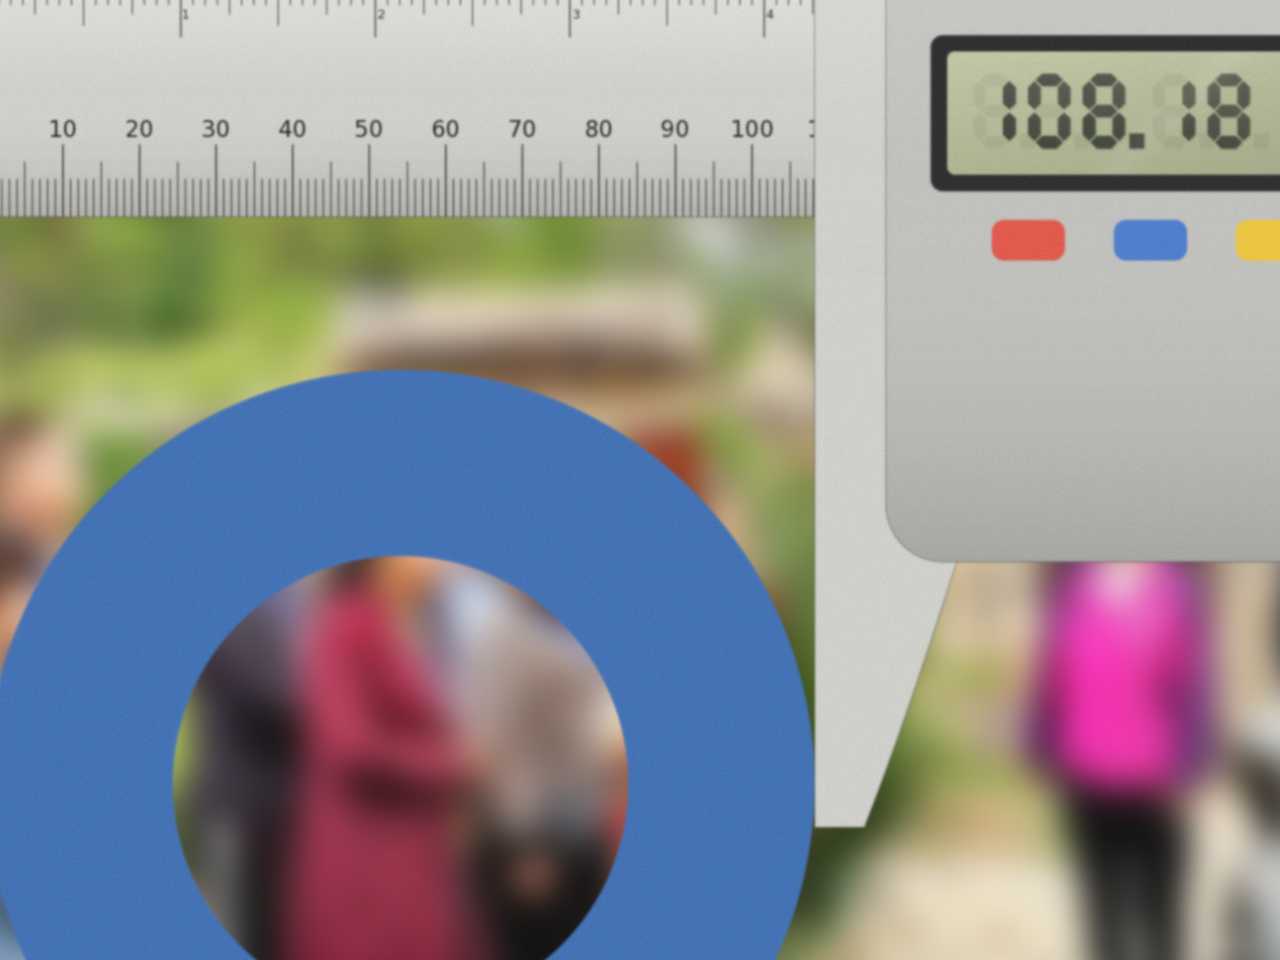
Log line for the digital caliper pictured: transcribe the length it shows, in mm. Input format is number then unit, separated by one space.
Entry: 108.18 mm
